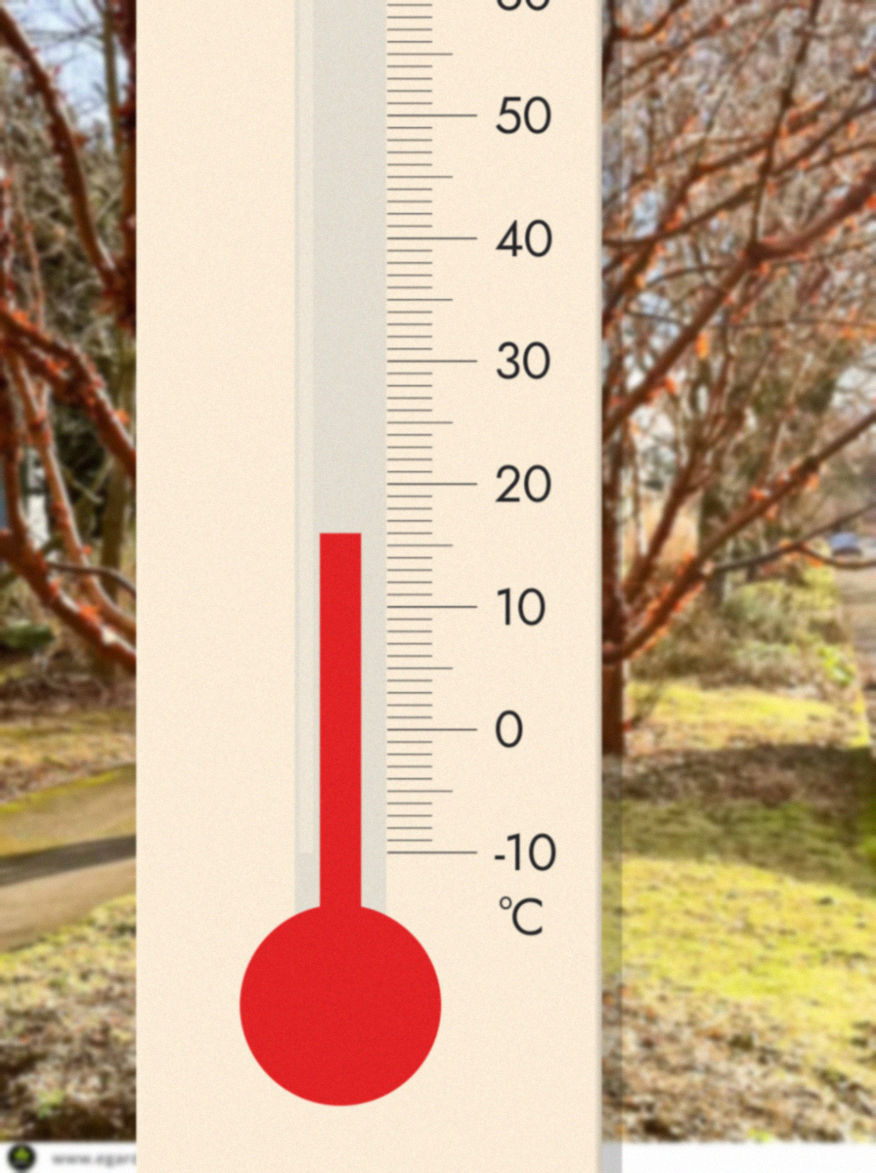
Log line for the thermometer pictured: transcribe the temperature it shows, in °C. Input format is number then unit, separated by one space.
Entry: 16 °C
